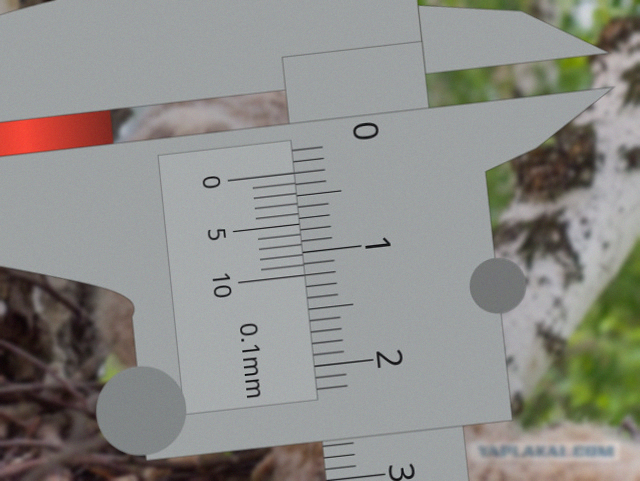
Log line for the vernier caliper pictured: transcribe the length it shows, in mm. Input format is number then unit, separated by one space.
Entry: 3.0 mm
